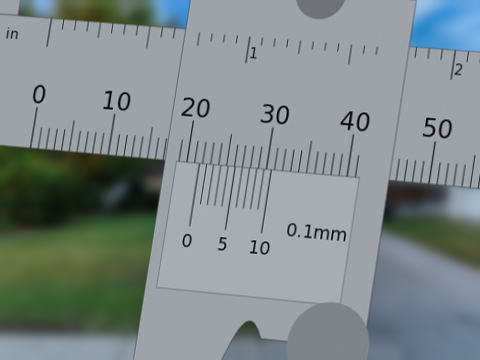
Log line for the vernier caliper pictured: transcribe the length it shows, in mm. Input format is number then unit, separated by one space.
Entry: 21.6 mm
